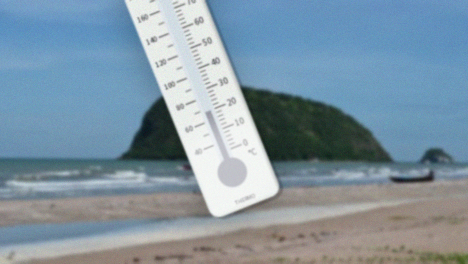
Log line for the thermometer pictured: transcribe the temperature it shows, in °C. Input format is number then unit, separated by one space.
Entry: 20 °C
